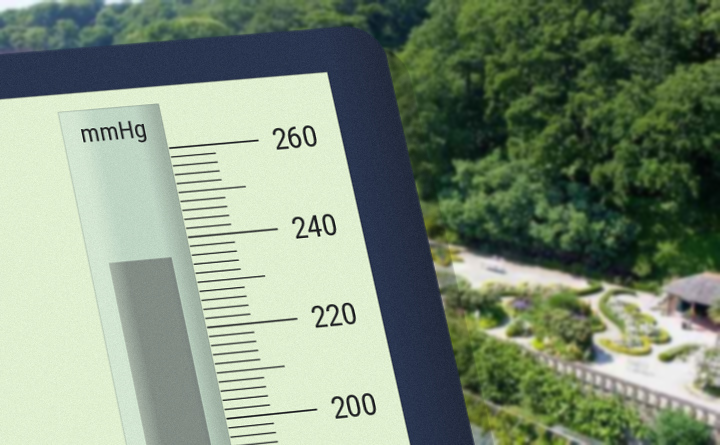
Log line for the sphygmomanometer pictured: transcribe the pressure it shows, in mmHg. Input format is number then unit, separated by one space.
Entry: 236 mmHg
